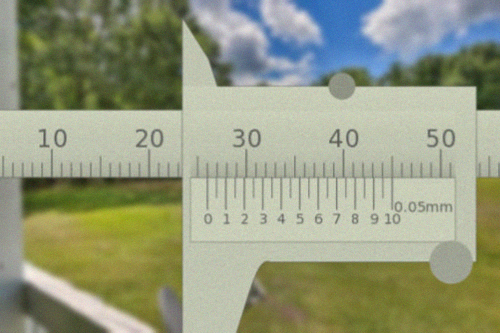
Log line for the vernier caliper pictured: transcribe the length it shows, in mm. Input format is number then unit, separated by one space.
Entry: 26.0 mm
